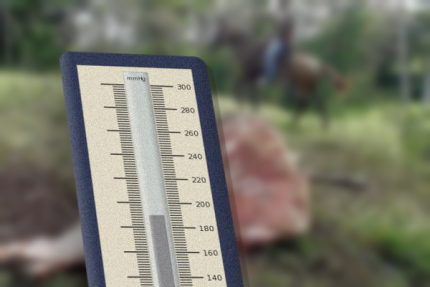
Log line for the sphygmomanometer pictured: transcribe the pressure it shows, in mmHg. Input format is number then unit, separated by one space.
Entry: 190 mmHg
